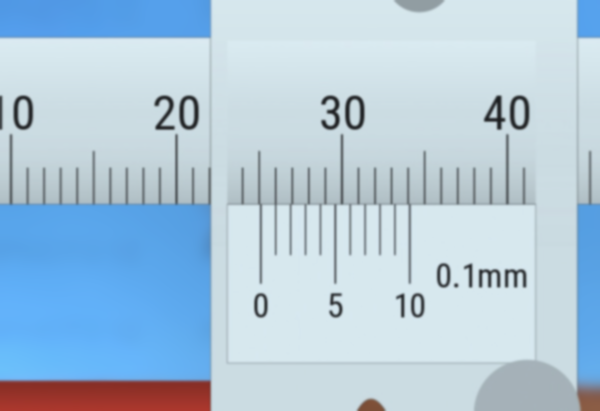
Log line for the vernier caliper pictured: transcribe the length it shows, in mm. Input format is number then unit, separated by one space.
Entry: 25.1 mm
